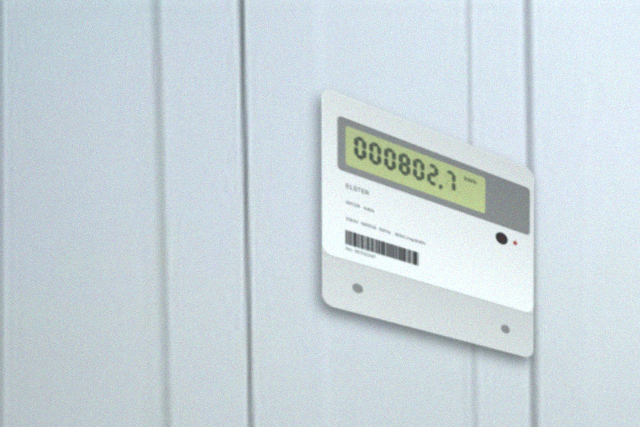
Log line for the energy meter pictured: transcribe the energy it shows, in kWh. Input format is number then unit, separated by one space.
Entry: 802.7 kWh
